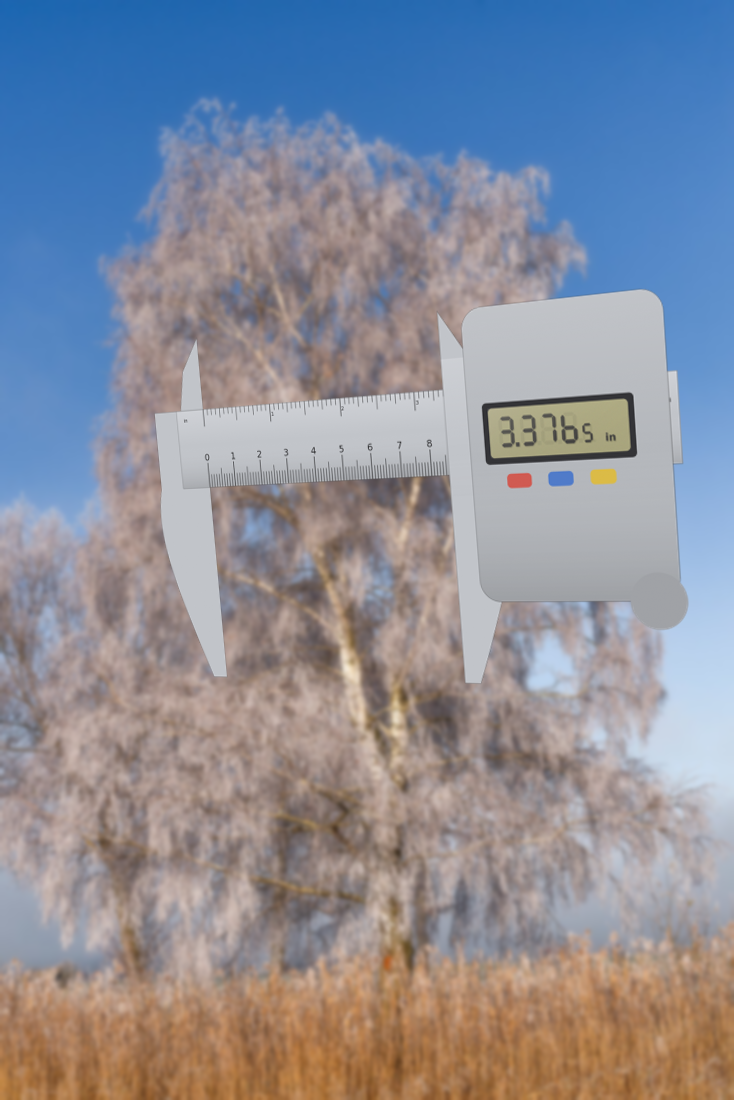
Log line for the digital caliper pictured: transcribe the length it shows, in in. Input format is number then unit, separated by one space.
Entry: 3.3765 in
